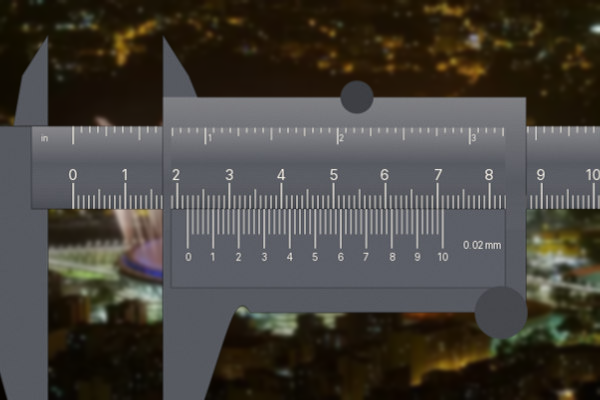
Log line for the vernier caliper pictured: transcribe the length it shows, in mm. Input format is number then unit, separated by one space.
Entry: 22.0 mm
